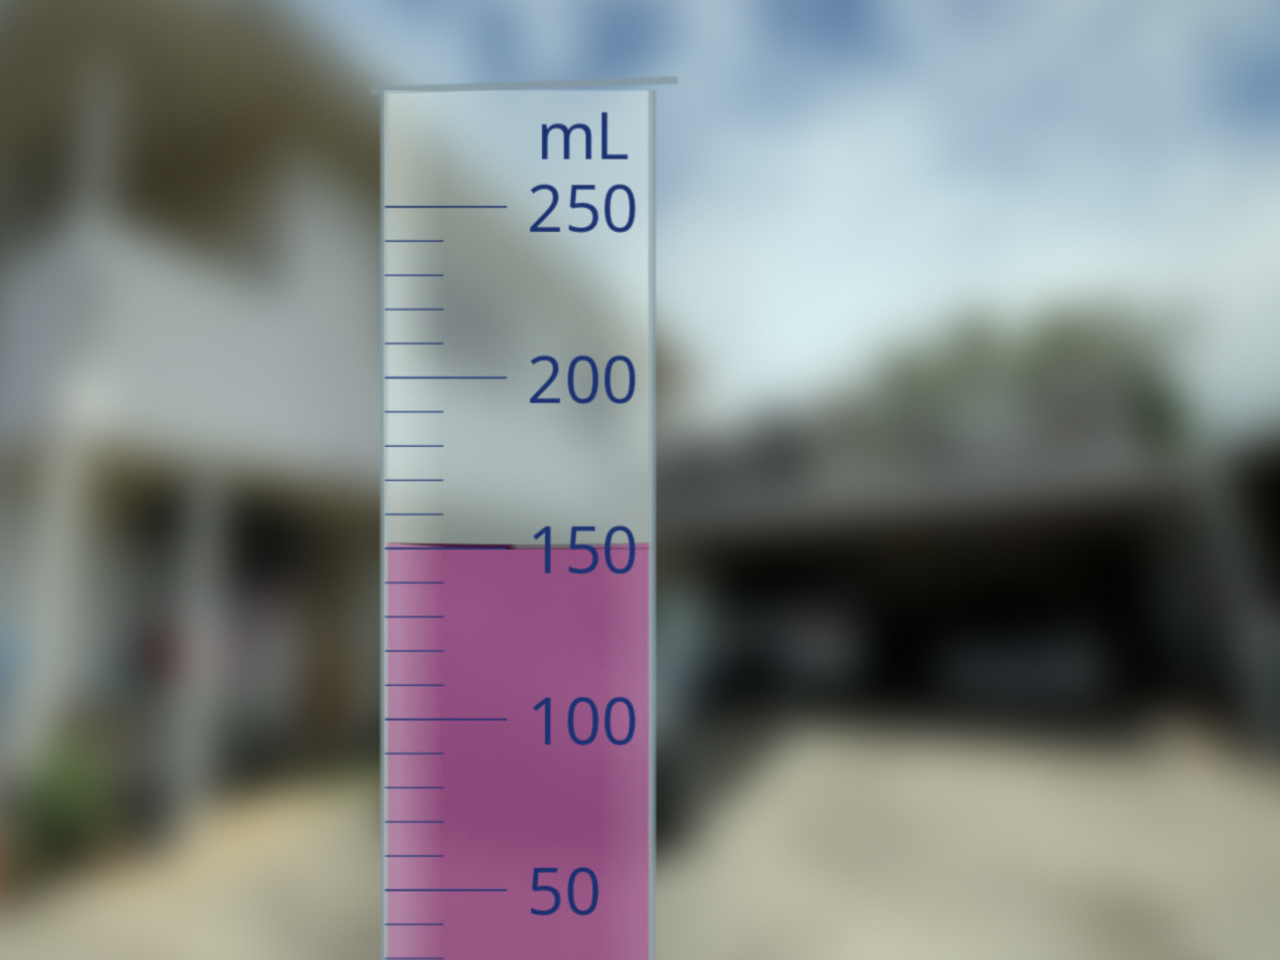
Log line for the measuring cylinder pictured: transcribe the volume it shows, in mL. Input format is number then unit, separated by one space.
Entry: 150 mL
